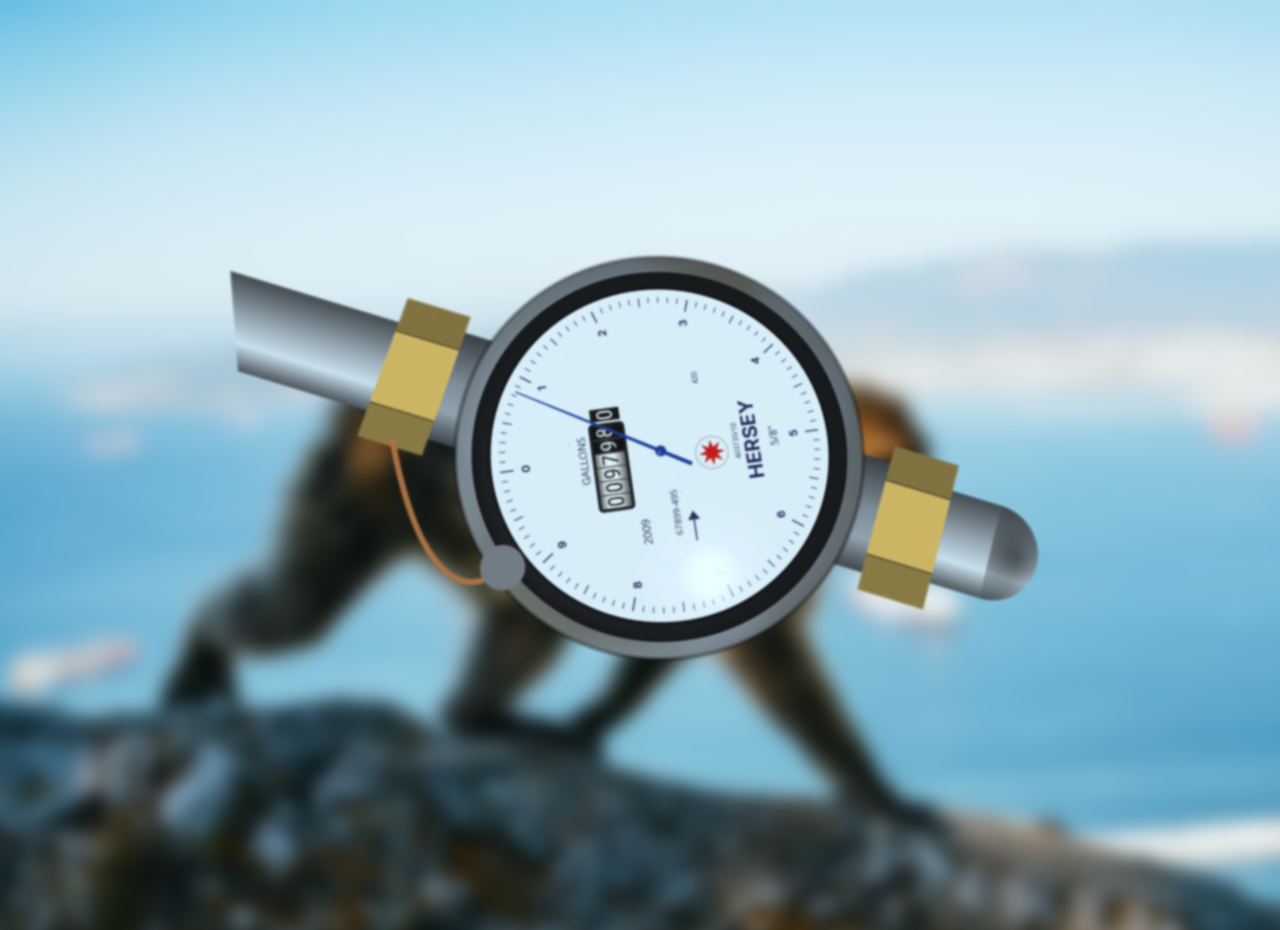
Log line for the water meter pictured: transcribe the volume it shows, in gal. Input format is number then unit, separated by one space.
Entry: 97980.8 gal
